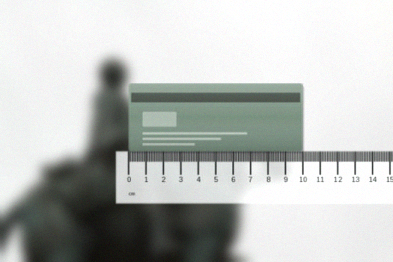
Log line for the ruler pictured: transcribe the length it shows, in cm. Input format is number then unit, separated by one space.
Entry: 10 cm
